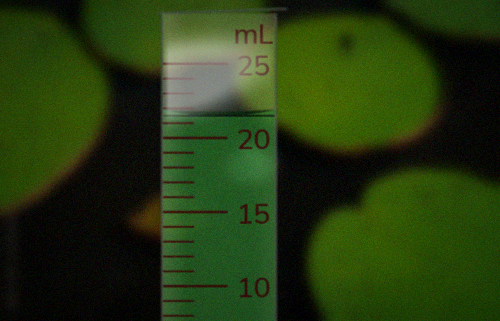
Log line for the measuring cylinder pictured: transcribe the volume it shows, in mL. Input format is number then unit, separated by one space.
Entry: 21.5 mL
